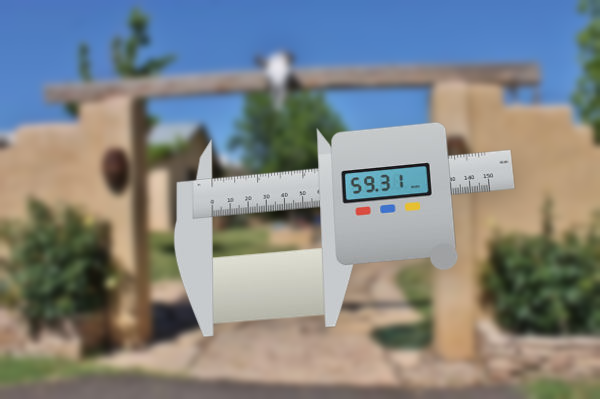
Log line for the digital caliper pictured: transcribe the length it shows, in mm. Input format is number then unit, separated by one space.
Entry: 59.31 mm
